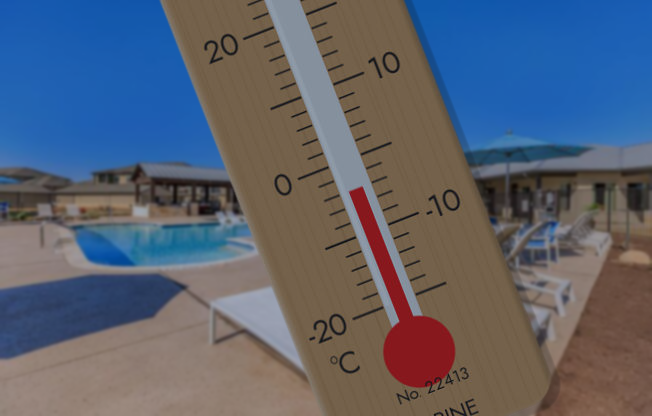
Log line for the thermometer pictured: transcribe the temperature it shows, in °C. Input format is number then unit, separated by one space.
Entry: -4 °C
